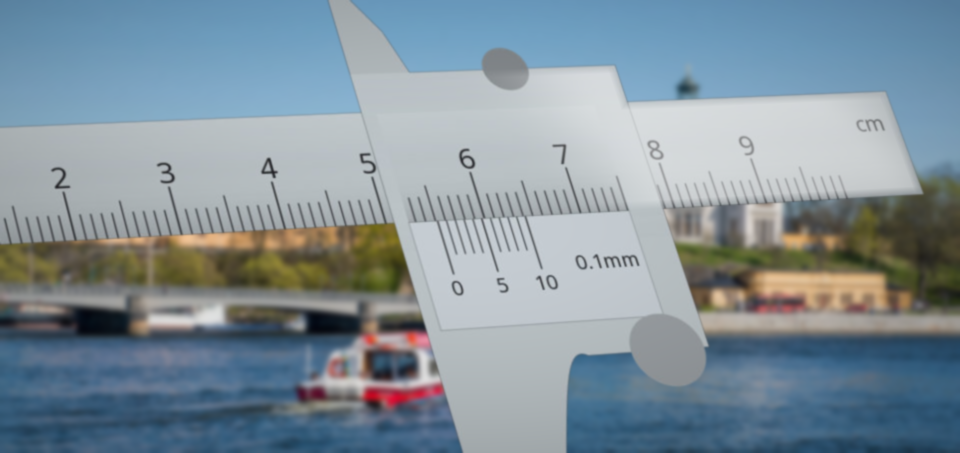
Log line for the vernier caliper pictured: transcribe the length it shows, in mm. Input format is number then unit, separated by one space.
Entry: 55.2 mm
